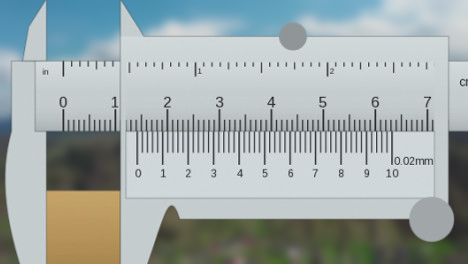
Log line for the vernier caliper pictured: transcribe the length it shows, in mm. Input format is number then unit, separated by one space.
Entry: 14.2 mm
